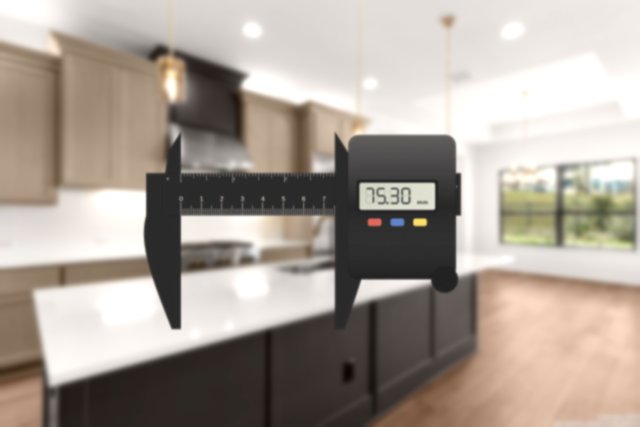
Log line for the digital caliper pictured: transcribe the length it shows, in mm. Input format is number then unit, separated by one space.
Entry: 75.30 mm
